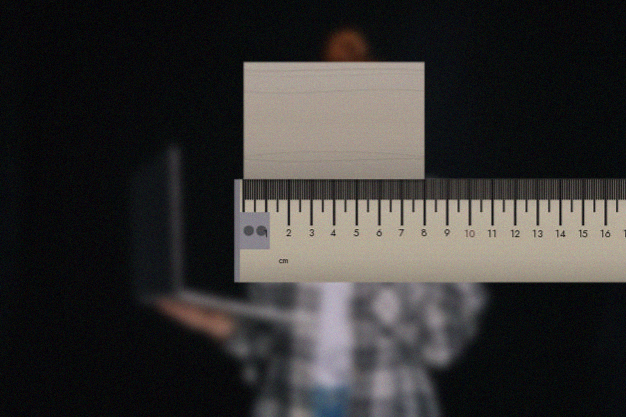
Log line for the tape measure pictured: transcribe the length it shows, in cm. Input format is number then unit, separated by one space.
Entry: 8 cm
